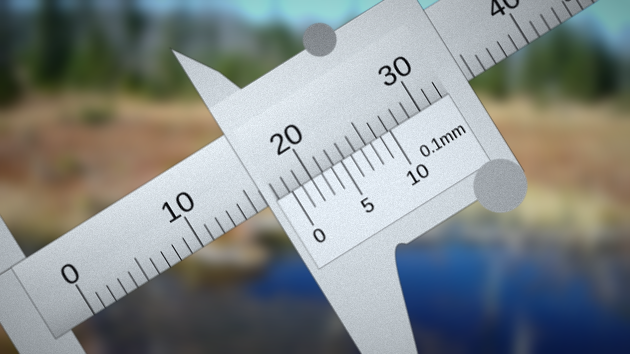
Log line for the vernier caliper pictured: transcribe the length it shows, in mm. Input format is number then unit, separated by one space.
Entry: 18.2 mm
